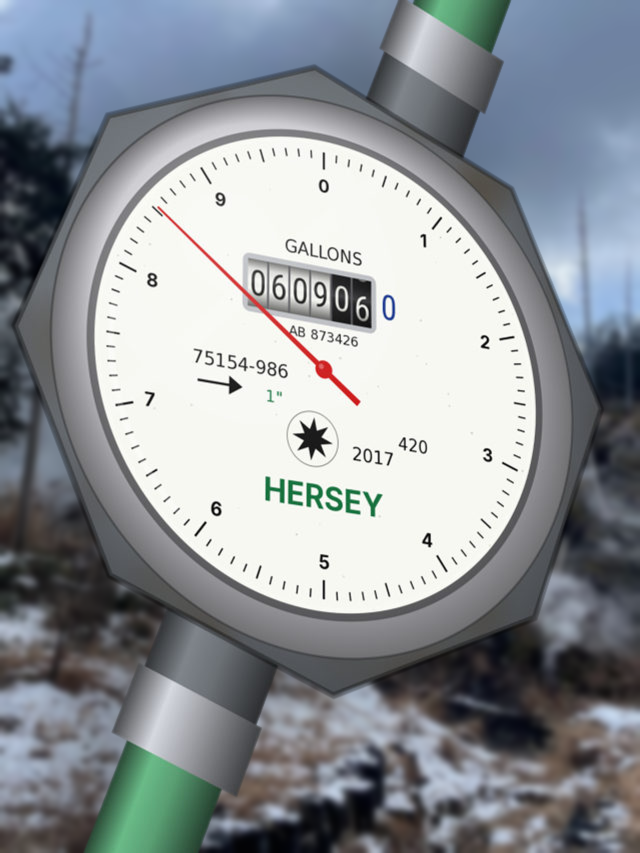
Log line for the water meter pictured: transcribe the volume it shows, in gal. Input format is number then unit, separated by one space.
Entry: 609058.5 gal
